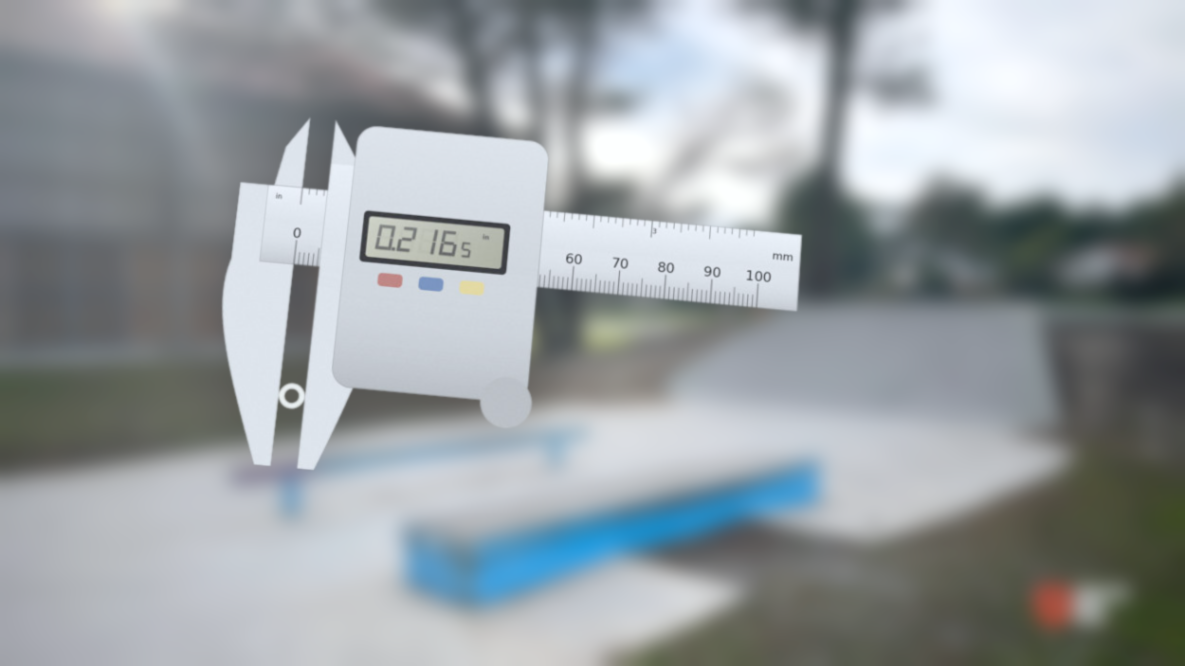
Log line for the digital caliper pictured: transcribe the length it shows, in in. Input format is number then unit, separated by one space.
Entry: 0.2165 in
